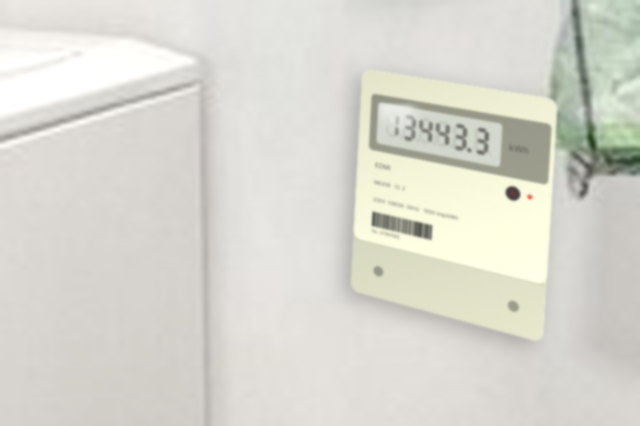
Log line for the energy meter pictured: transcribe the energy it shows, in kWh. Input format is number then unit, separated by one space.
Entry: 13443.3 kWh
